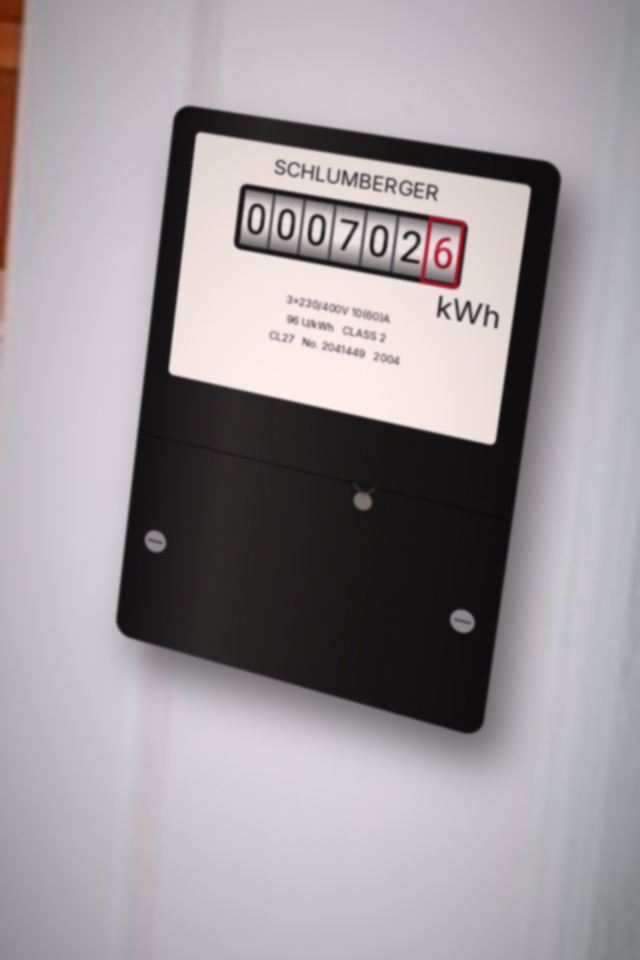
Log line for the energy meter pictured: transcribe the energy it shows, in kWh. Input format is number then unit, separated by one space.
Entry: 702.6 kWh
